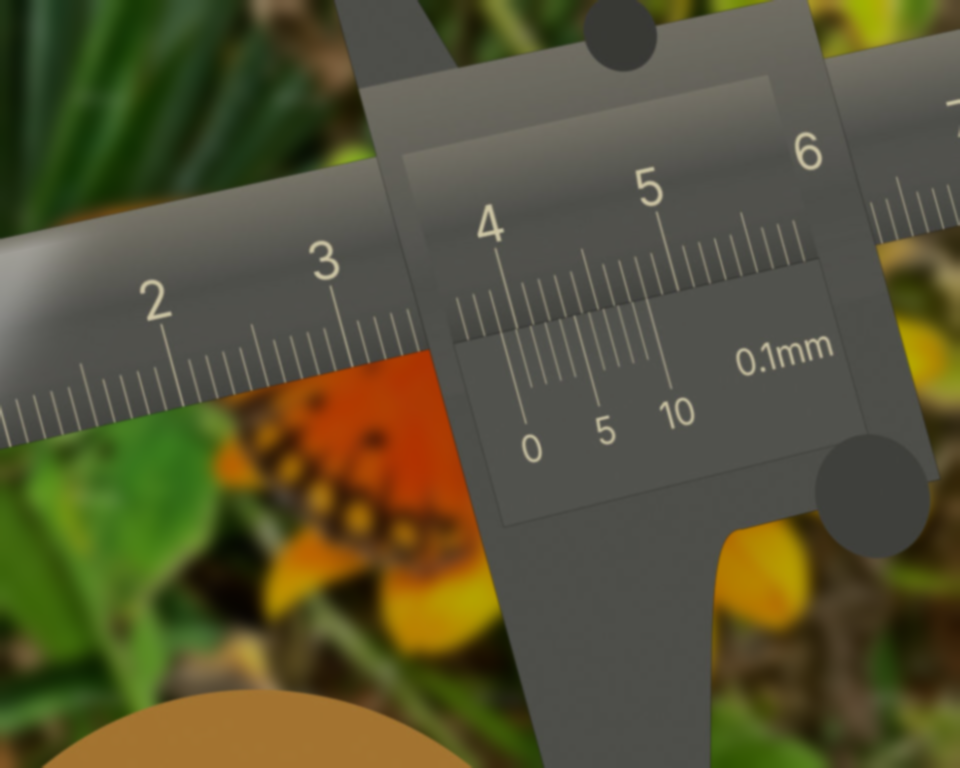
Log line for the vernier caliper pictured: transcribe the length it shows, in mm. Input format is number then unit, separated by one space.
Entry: 39.0 mm
